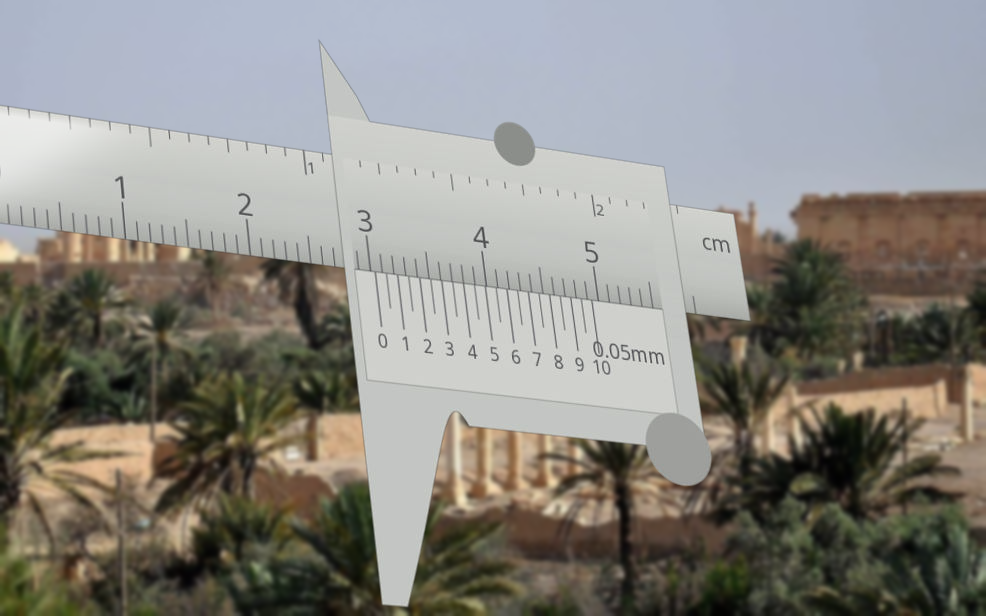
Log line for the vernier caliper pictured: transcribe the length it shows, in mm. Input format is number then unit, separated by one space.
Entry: 30.4 mm
